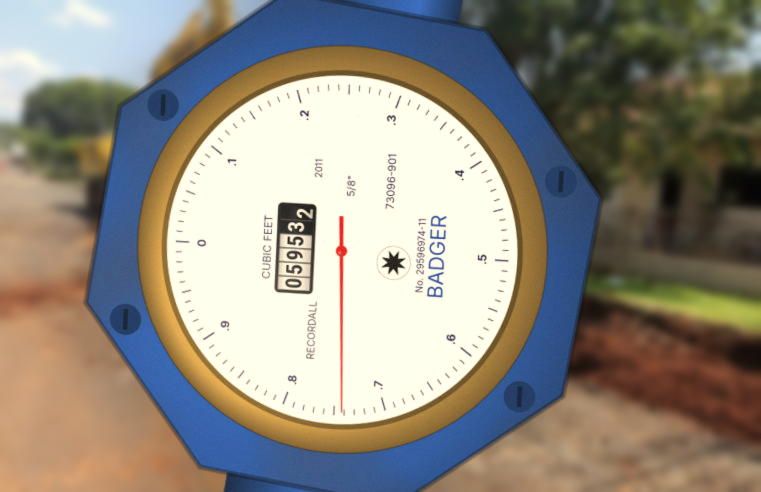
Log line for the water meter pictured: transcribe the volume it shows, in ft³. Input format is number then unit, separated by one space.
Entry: 59531.74 ft³
